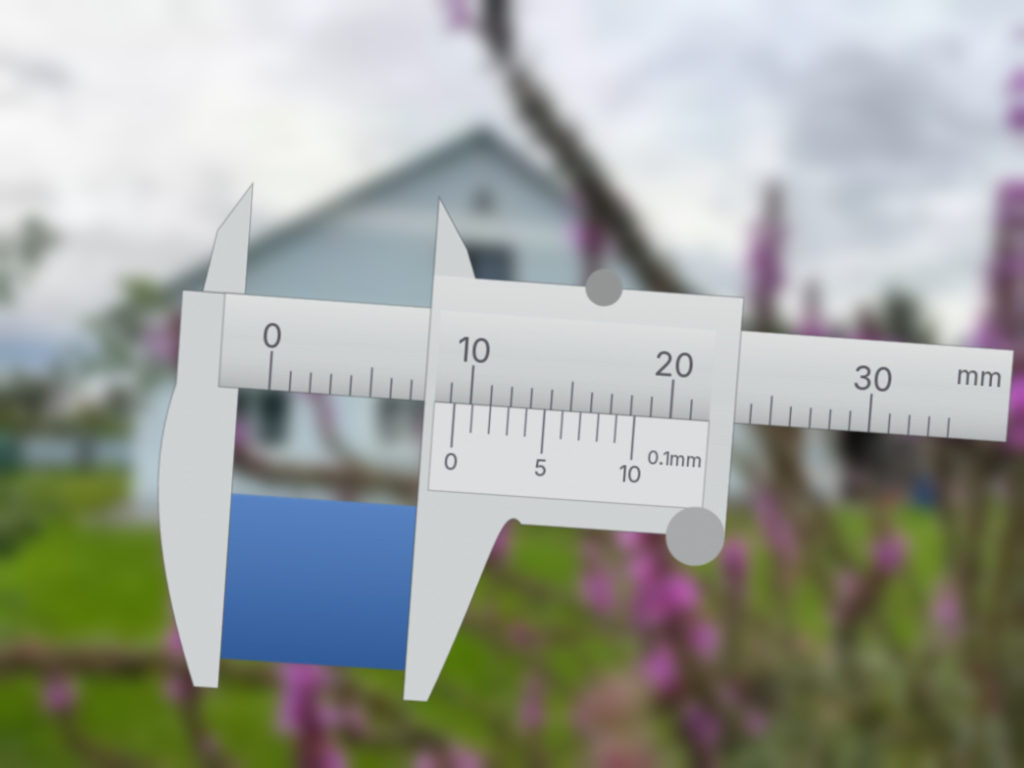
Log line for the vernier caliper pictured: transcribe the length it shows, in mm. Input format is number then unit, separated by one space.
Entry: 9.2 mm
